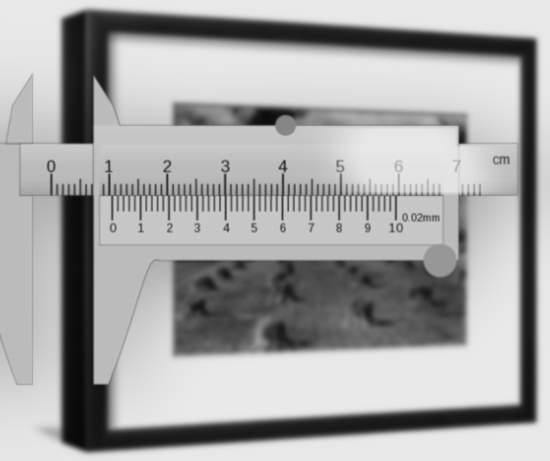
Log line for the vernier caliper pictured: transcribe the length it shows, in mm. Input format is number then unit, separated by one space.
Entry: 10.5 mm
